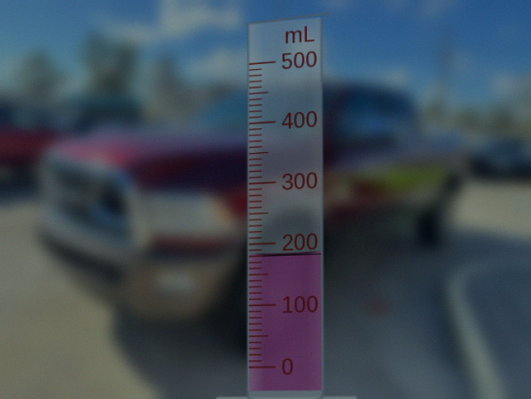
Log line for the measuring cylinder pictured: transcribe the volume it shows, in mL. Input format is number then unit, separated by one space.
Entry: 180 mL
